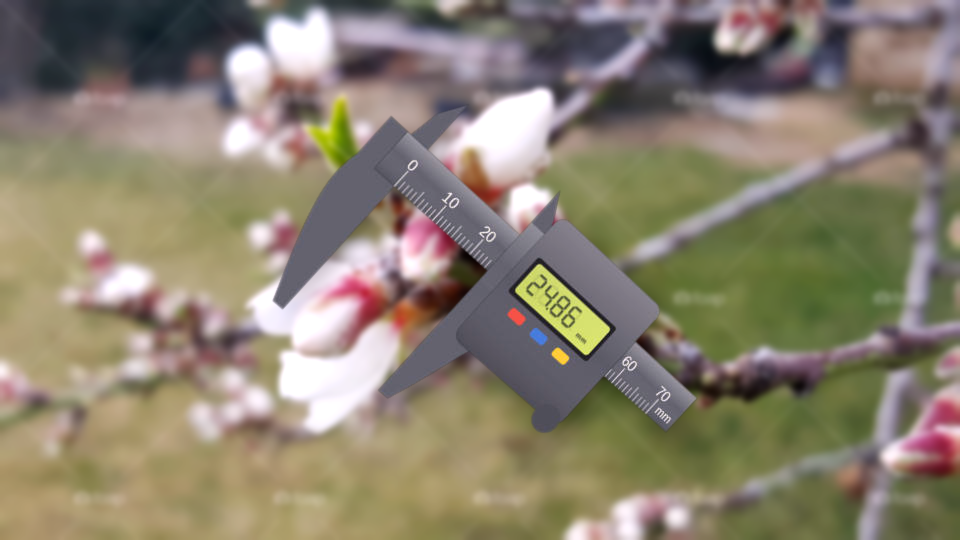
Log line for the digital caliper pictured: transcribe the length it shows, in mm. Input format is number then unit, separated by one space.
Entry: 24.86 mm
